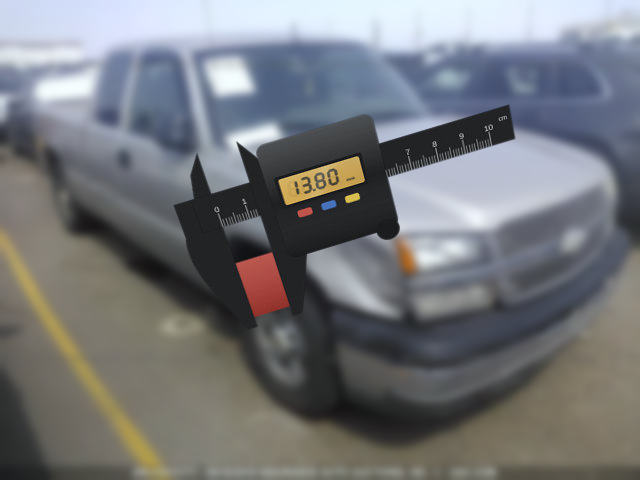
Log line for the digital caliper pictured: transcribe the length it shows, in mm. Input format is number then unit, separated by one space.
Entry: 13.80 mm
